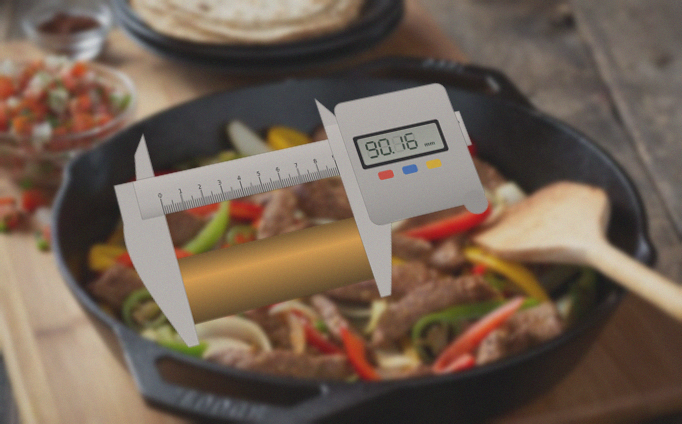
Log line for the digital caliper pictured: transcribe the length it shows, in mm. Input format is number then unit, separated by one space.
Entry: 90.16 mm
